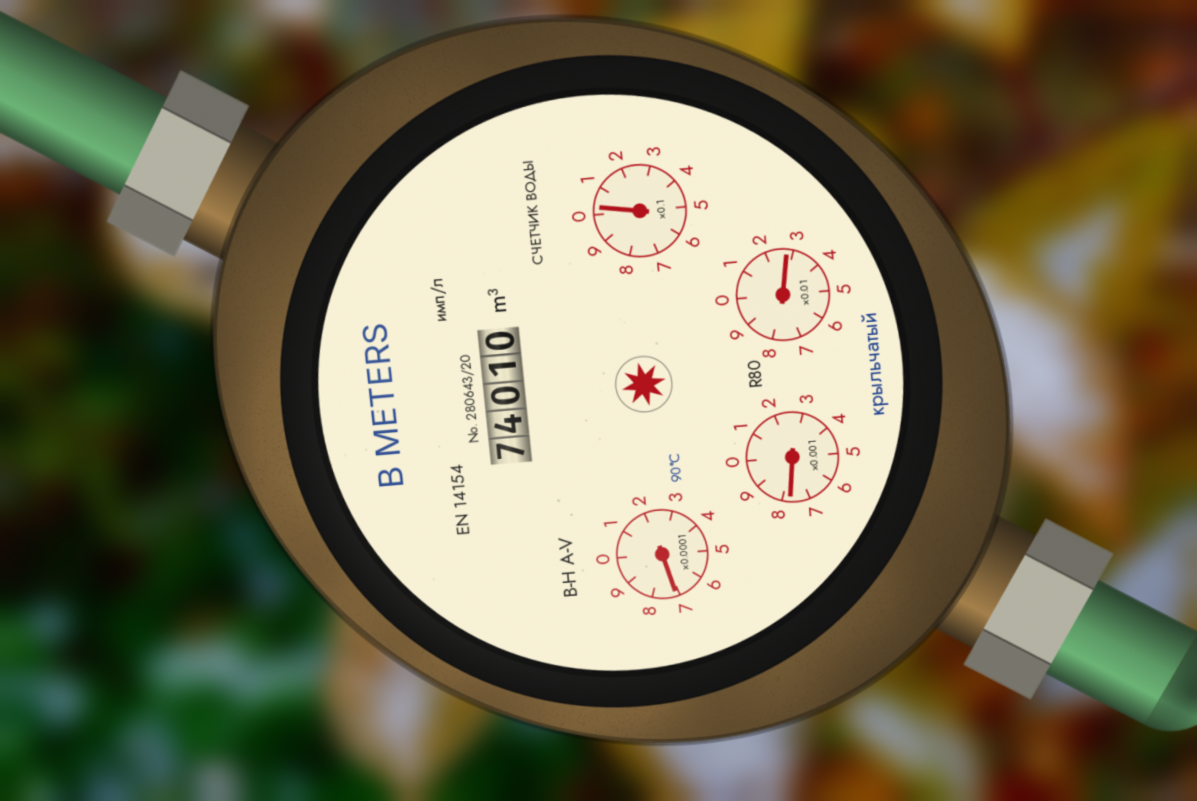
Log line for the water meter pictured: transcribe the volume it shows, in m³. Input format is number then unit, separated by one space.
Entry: 74010.0277 m³
